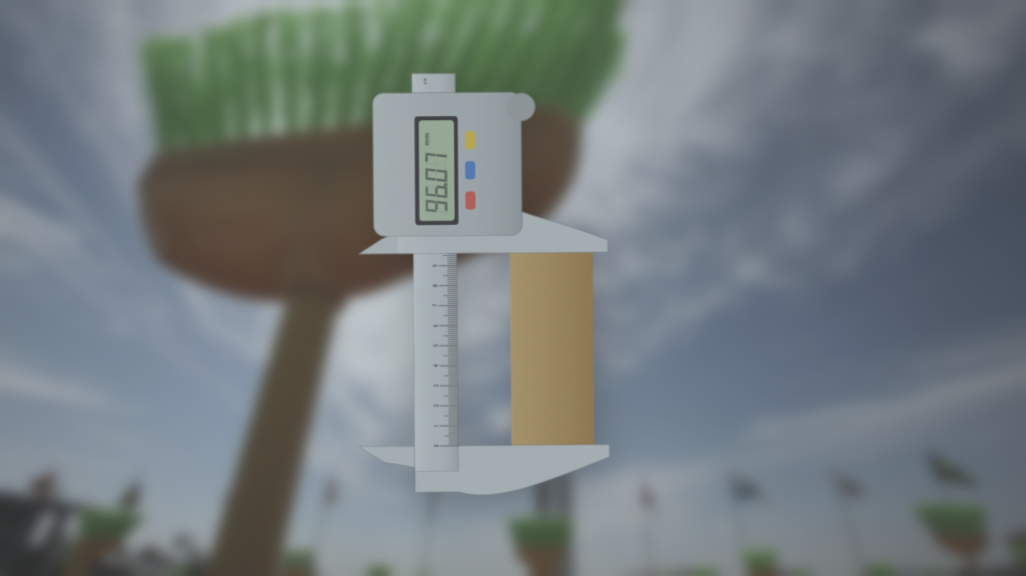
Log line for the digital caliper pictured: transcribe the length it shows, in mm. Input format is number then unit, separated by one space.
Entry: 96.07 mm
